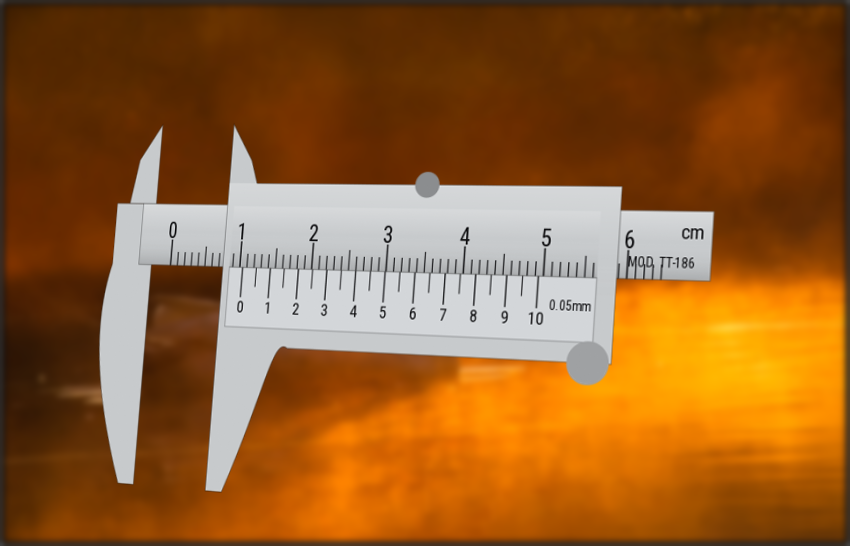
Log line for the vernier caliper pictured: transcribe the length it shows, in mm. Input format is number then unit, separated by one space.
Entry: 10.4 mm
